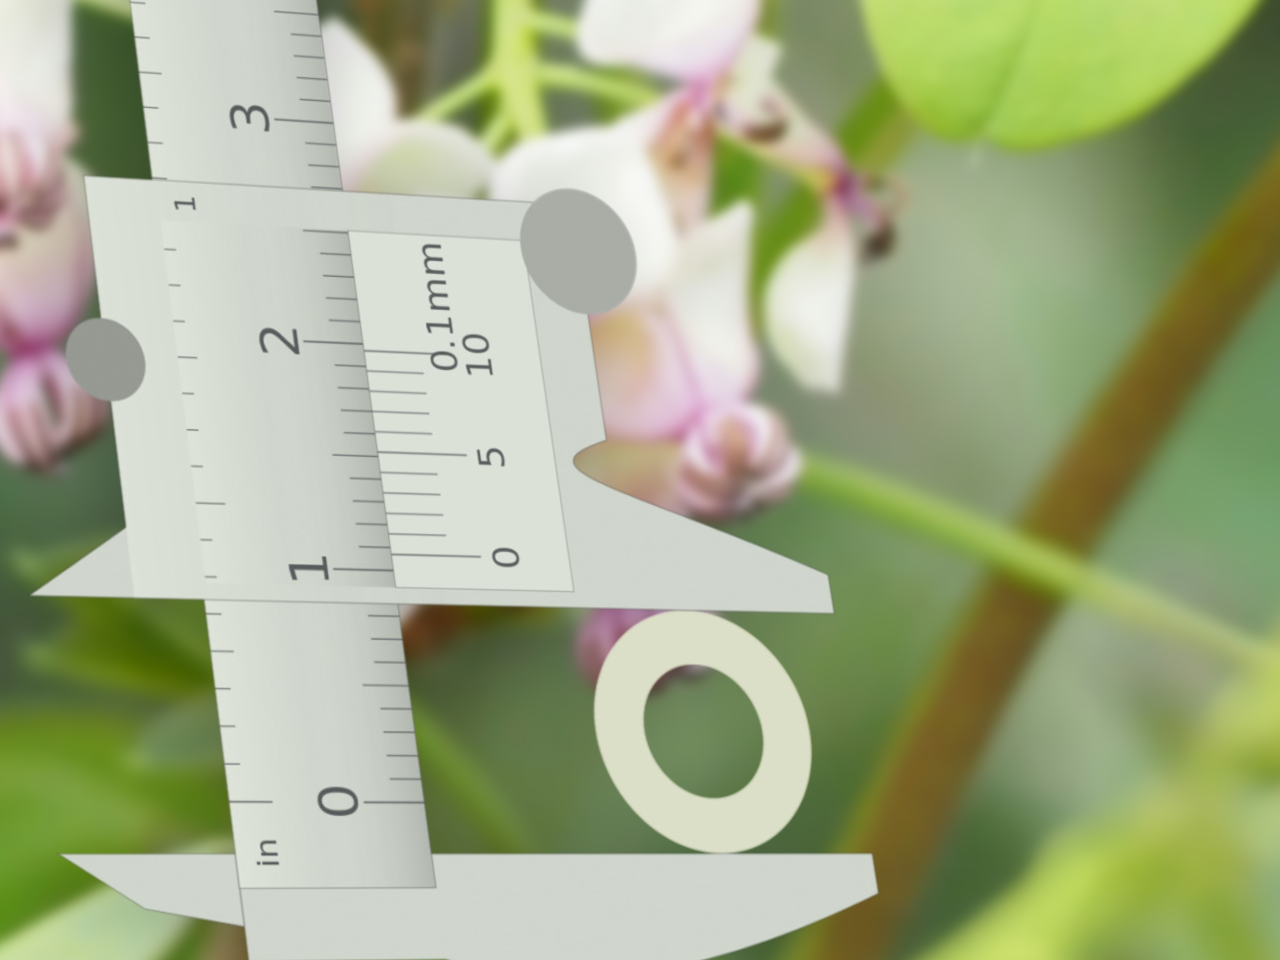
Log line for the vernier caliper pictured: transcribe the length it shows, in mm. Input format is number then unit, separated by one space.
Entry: 10.7 mm
